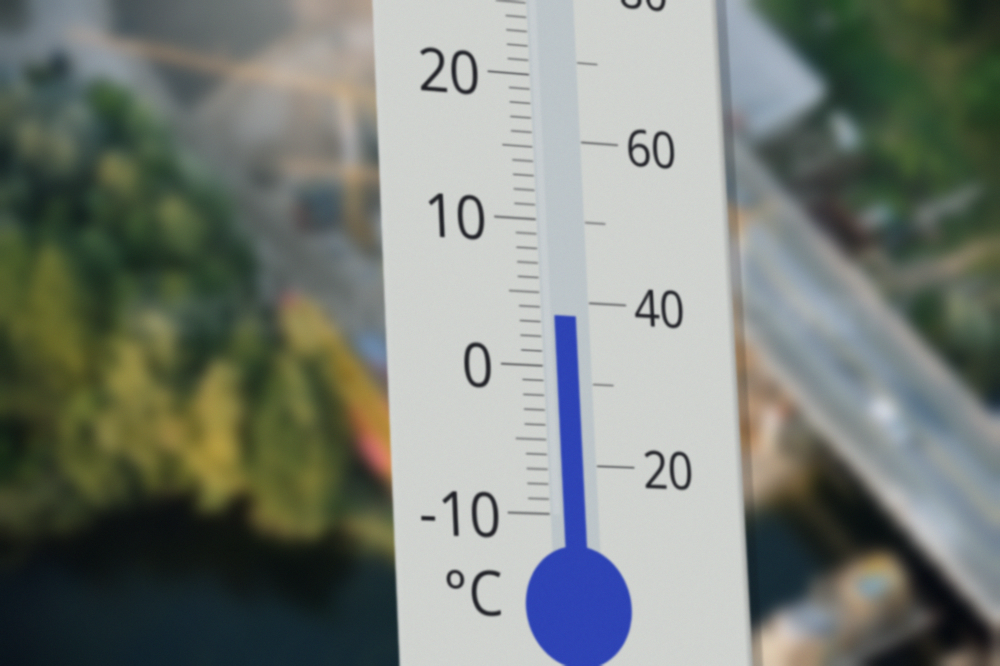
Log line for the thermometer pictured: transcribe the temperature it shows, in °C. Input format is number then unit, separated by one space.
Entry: 3.5 °C
